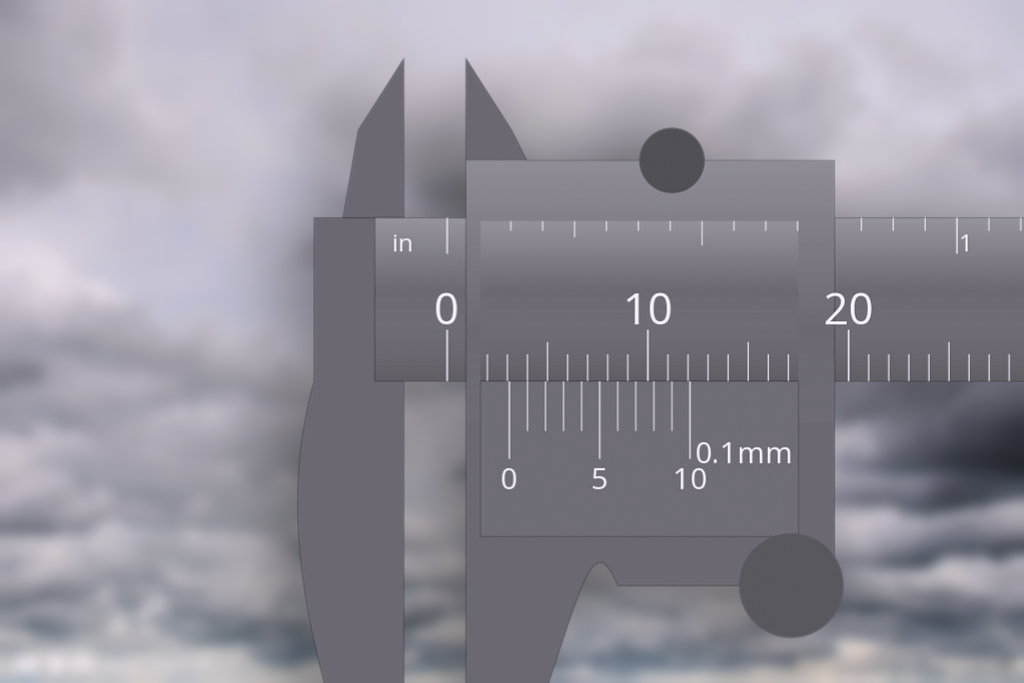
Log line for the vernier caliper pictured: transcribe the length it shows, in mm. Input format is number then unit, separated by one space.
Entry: 3.1 mm
